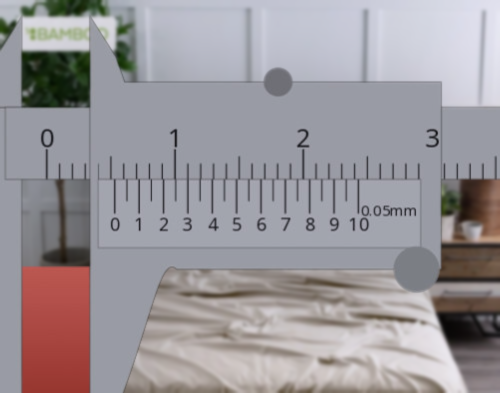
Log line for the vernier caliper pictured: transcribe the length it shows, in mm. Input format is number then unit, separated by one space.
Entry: 5.3 mm
